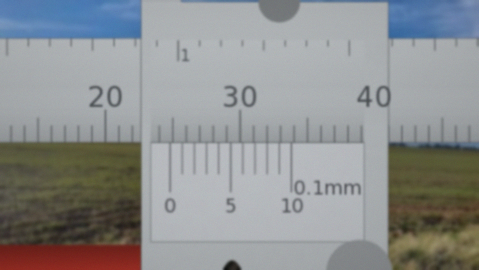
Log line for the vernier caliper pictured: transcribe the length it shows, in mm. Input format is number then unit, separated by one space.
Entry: 24.8 mm
